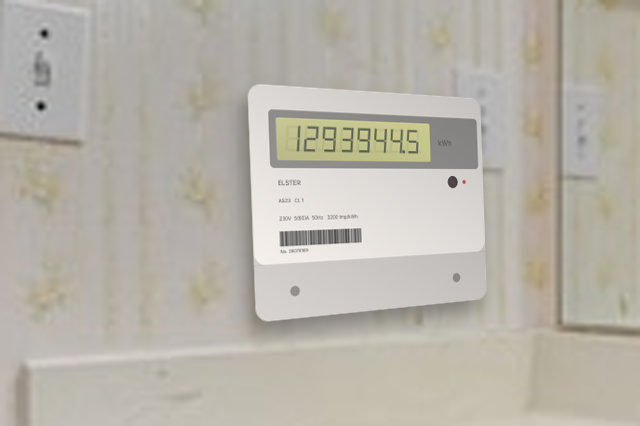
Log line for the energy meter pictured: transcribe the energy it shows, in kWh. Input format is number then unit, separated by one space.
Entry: 1293944.5 kWh
